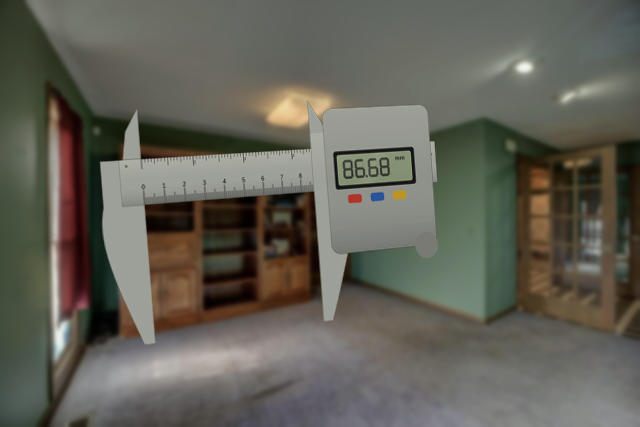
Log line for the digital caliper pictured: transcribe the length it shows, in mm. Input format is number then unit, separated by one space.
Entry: 86.68 mm
